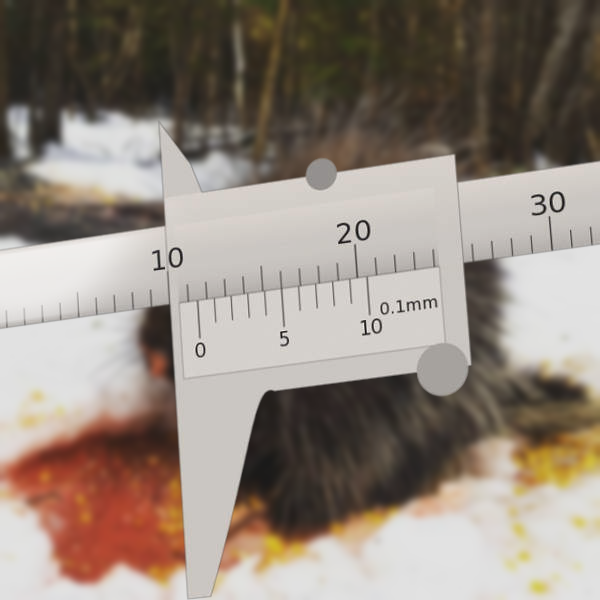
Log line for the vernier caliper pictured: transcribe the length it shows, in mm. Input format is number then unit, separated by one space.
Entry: 11.5 mm
